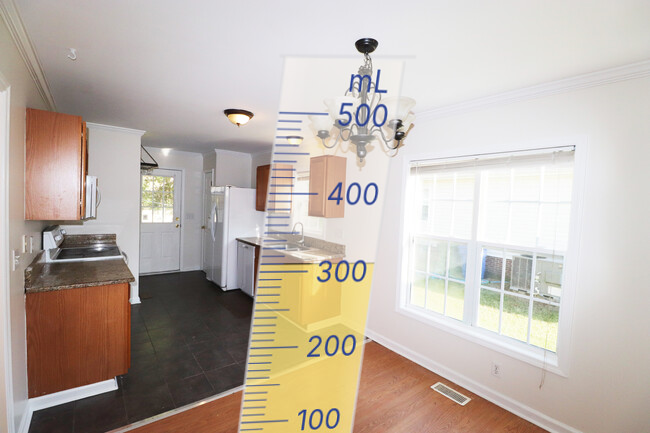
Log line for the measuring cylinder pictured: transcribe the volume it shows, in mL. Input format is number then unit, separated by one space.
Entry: 310 mL
